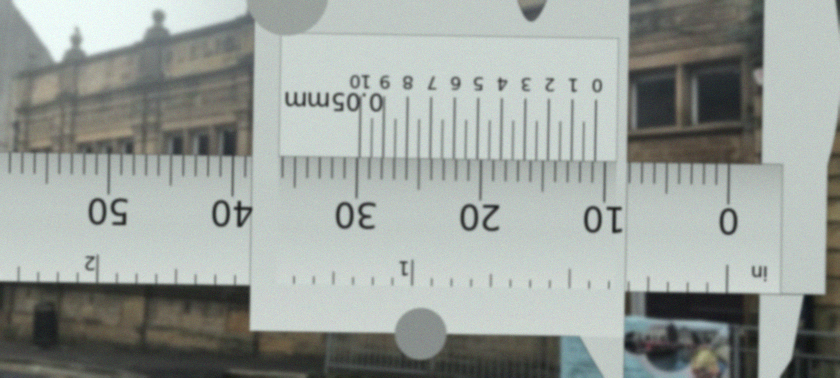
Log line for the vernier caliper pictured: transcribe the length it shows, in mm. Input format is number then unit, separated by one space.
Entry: 10.8 mm
